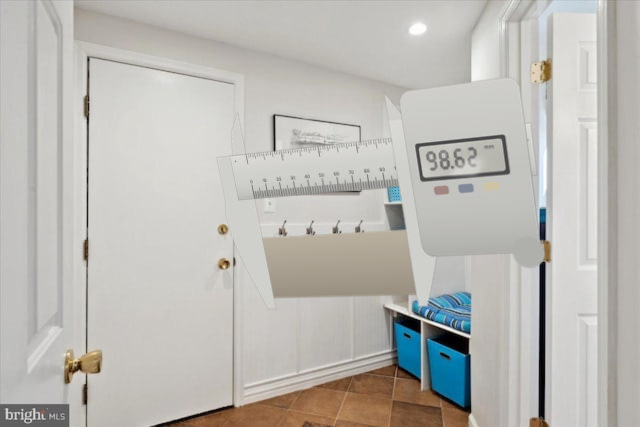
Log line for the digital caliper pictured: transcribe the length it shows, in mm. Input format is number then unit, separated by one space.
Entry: 98.62 mm
